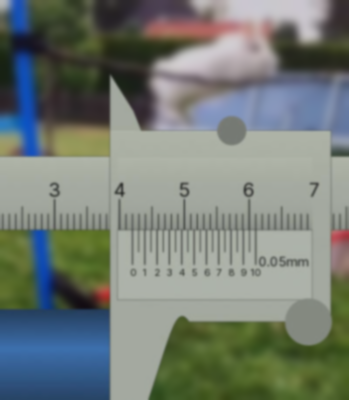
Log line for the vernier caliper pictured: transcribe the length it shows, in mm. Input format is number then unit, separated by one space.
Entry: 42.0 mm
